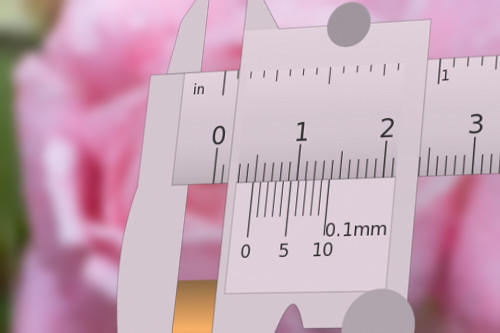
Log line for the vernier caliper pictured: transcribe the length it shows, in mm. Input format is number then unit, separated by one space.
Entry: 4.8 mm
